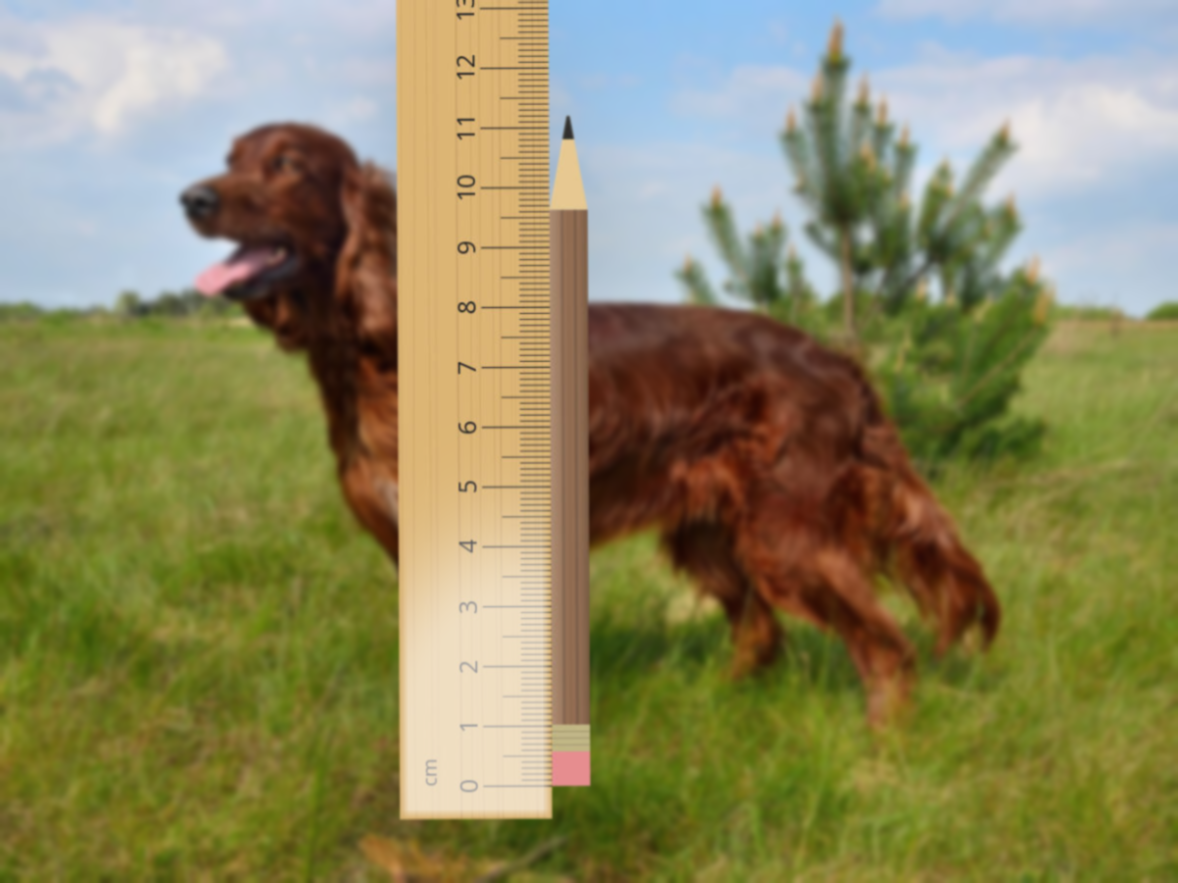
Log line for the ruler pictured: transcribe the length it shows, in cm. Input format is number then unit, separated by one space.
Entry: 11.2 cm
